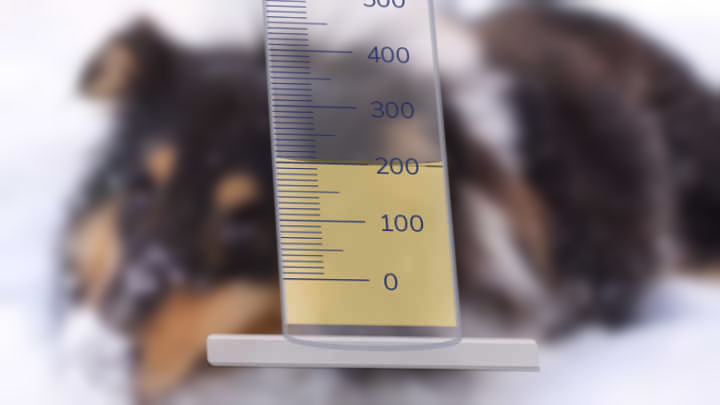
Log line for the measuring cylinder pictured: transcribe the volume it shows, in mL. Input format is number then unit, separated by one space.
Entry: 200 mL
